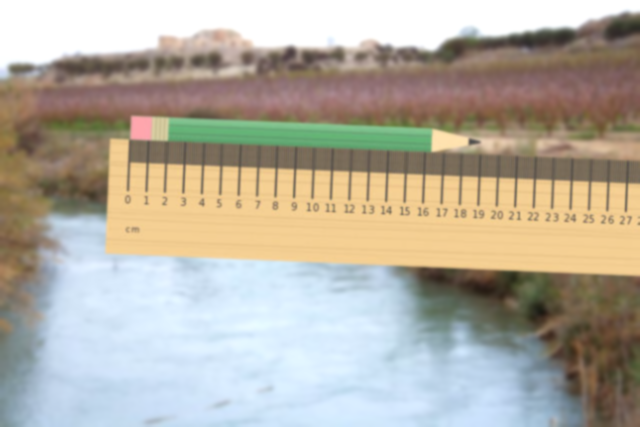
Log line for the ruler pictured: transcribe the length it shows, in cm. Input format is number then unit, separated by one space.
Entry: 19 cm
